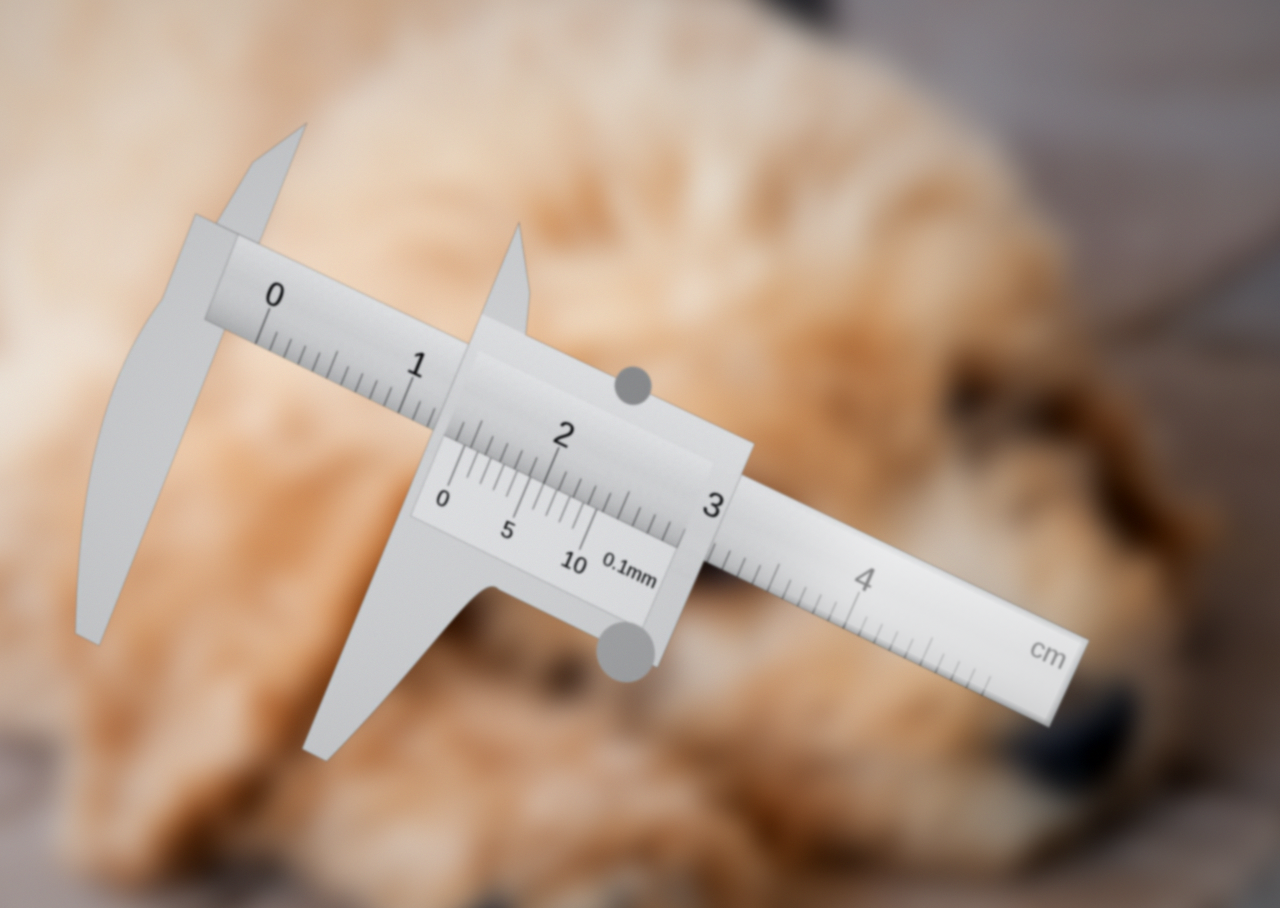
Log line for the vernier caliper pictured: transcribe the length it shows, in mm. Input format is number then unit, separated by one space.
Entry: 14.6 mm
